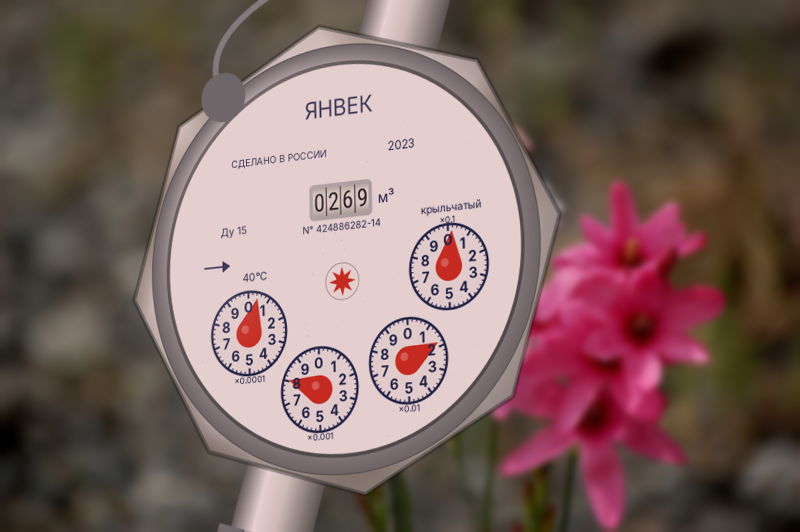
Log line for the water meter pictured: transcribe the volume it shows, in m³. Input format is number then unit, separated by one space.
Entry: 269.0180 m³
